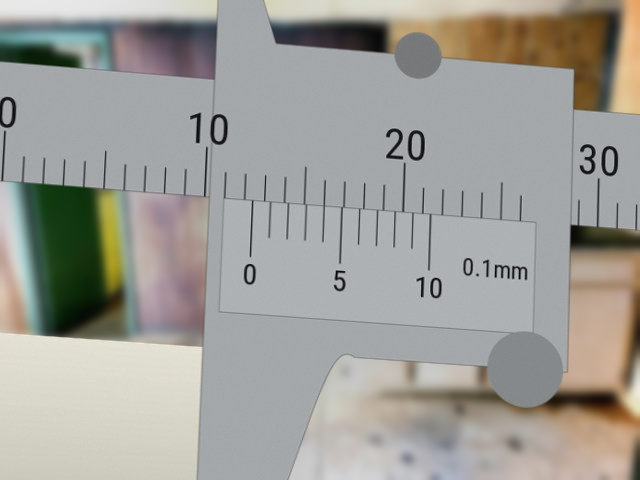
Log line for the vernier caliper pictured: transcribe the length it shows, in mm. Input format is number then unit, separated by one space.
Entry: 12.4 mm
